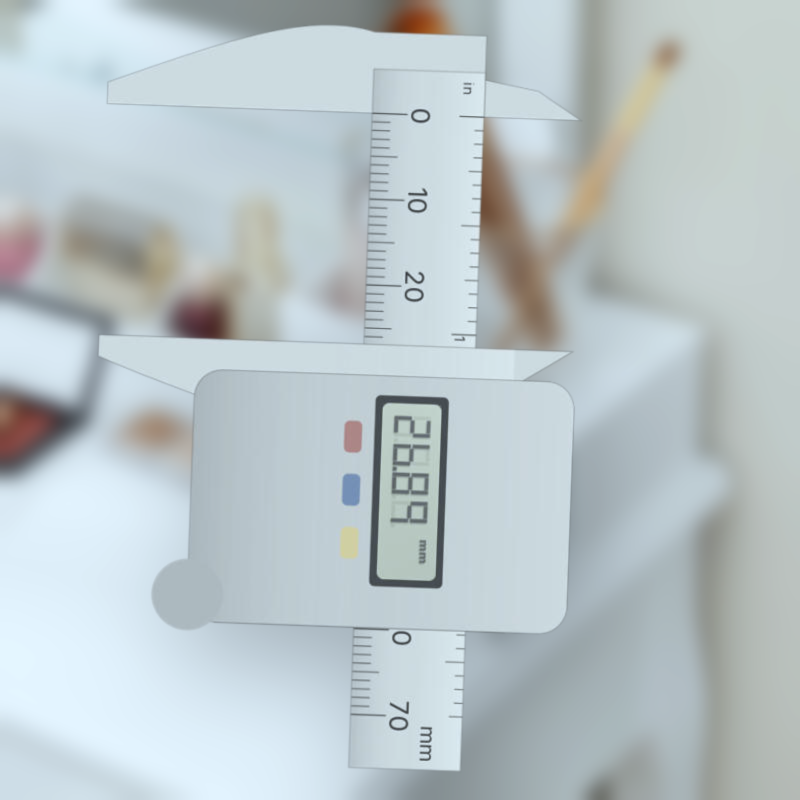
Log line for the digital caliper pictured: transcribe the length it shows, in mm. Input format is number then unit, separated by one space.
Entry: 26.89 mm
